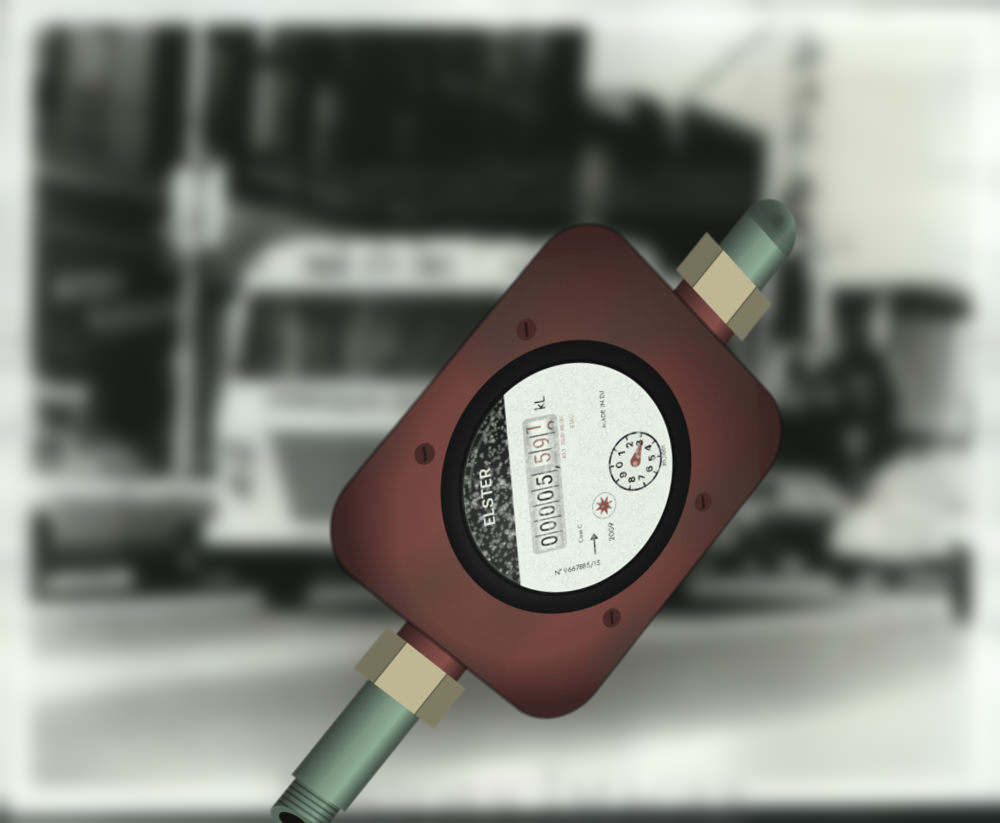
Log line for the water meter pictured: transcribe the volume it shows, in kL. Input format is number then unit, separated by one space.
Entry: 5.5913 kL
